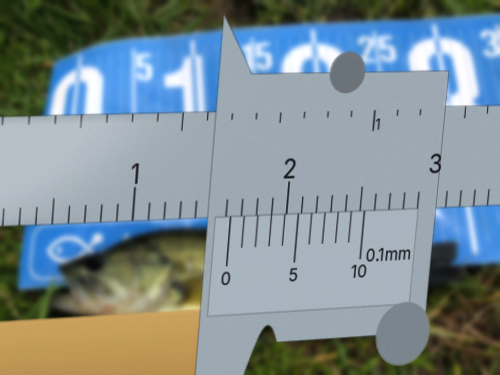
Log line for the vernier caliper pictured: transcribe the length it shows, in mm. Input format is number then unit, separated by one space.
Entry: 16.3 mm
